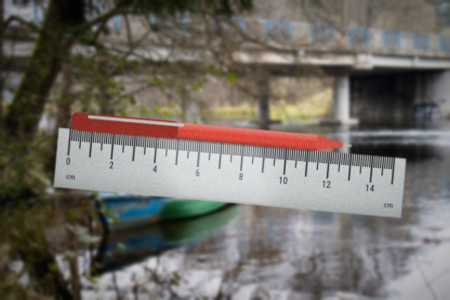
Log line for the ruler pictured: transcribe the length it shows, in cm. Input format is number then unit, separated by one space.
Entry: 13 cm
